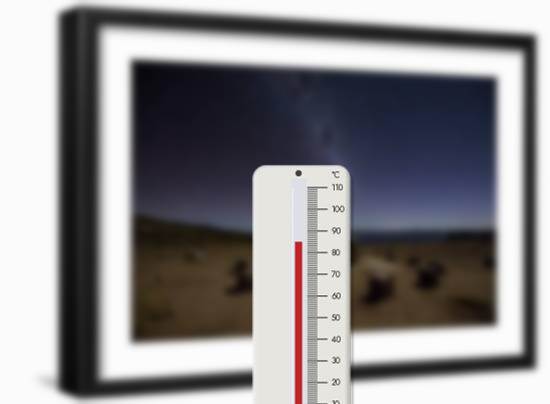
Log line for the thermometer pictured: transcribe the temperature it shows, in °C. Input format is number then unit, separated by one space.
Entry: 85 °C
